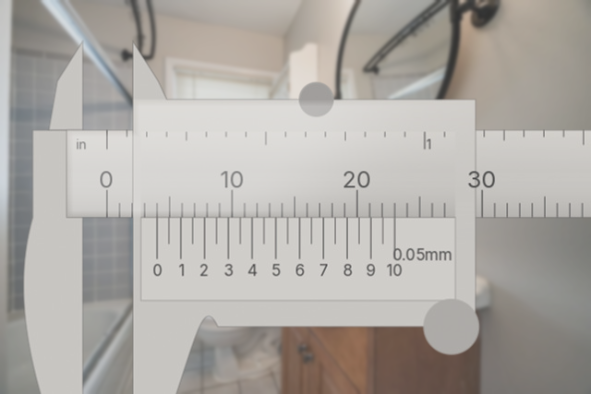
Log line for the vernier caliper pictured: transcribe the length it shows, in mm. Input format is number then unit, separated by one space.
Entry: 4.0 mm
